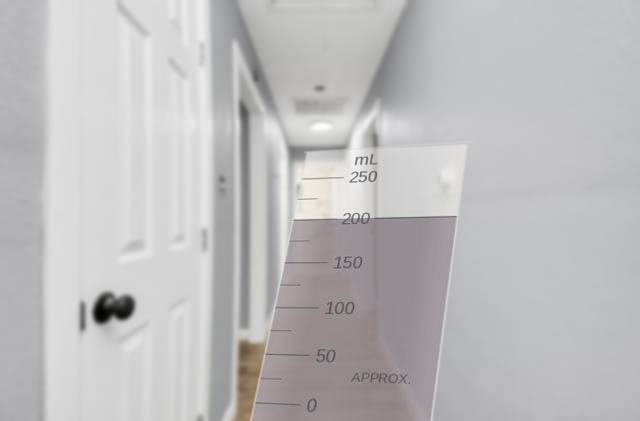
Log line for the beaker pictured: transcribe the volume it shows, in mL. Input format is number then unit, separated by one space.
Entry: 200 mL
